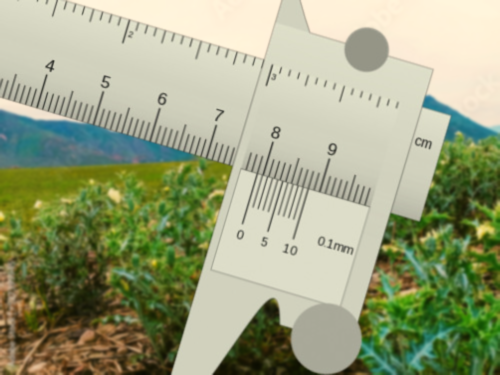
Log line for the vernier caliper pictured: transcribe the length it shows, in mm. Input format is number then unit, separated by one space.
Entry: 79.0 mm
